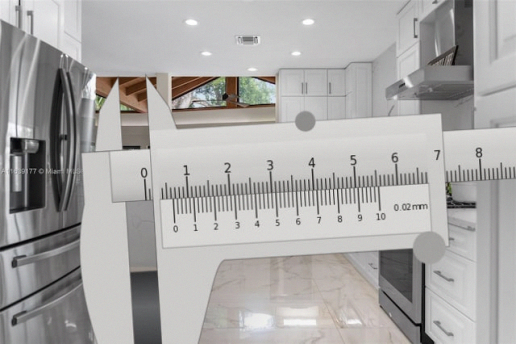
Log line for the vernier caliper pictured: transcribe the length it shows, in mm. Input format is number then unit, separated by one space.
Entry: 6.5 mm
